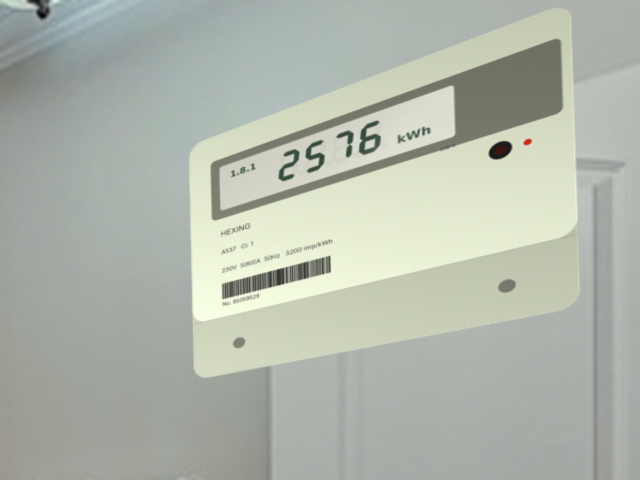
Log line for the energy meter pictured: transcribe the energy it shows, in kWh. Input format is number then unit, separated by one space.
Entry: 2576 kWh
